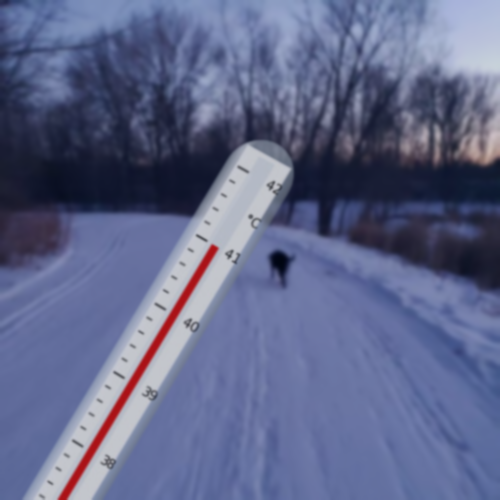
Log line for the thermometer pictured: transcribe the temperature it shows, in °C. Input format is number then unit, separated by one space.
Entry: 41 °C
